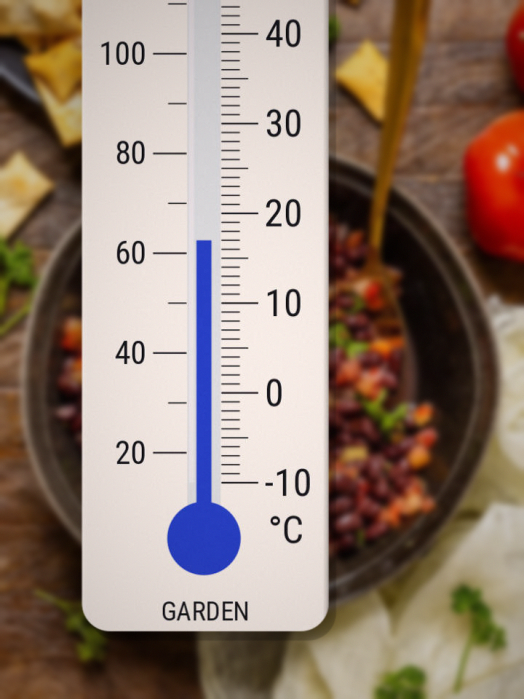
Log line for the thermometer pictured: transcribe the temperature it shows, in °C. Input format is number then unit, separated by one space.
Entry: 17 °C
